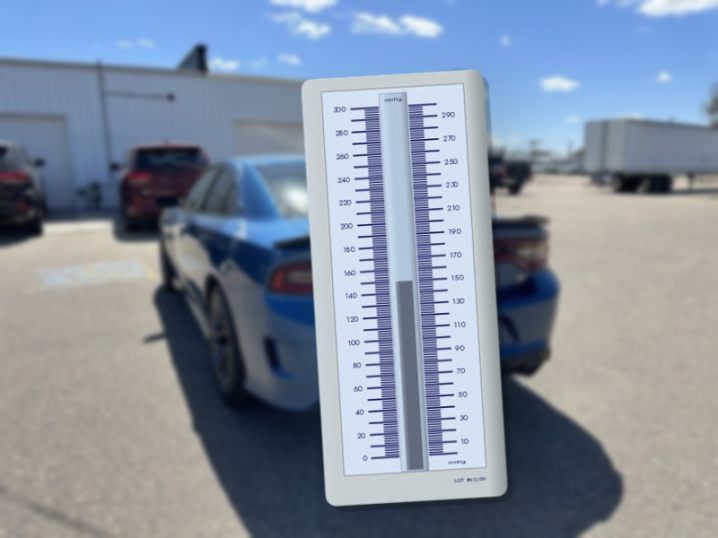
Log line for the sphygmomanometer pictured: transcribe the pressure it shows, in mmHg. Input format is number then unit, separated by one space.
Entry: 150 mmHg
